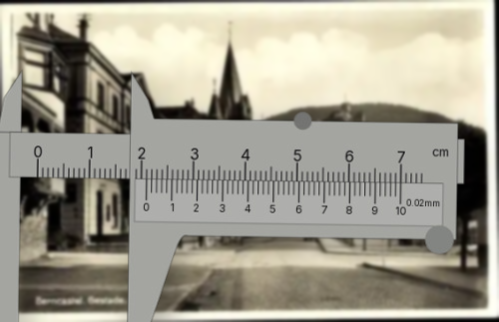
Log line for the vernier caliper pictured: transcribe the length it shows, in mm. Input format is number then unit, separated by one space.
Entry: 21.0 mm
